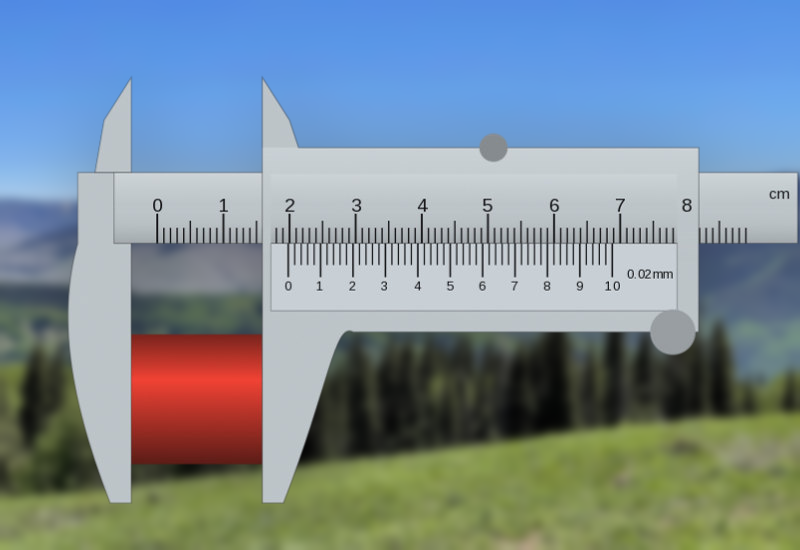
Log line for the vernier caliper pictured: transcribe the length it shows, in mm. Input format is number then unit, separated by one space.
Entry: 19.8 mm
